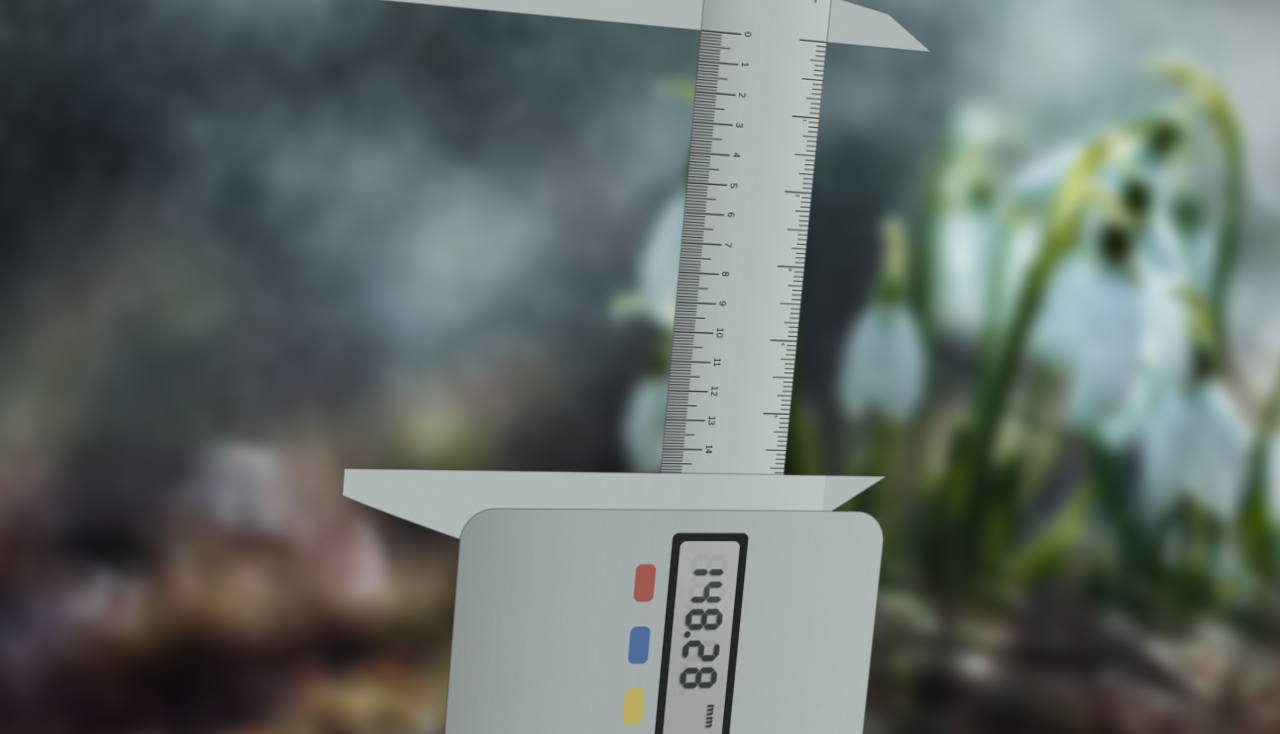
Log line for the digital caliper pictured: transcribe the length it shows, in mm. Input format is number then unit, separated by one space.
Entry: 148.28 mm
